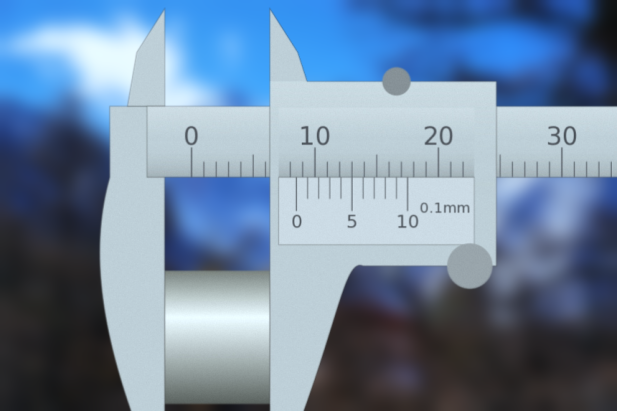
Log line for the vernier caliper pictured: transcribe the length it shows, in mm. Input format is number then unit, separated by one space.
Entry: 8.5 mm
